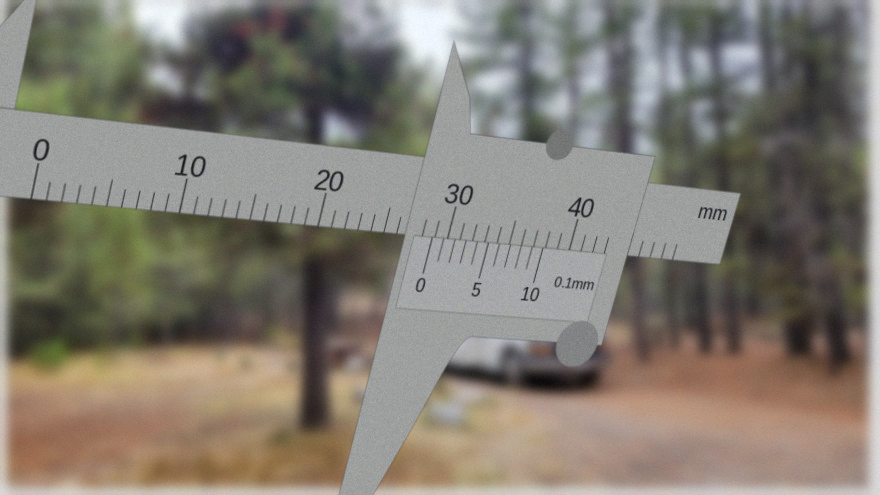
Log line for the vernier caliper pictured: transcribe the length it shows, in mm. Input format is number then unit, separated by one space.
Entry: 28.8 mm
